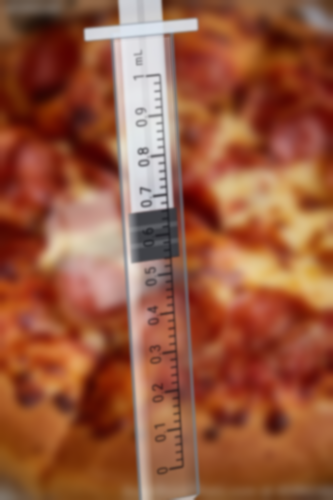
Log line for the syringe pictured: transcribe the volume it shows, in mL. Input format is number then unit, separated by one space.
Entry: 0.54 mL
